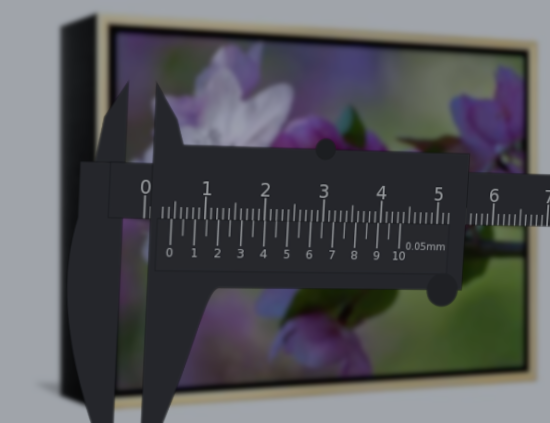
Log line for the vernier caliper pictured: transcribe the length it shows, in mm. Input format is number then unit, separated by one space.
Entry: 4.5 mm
